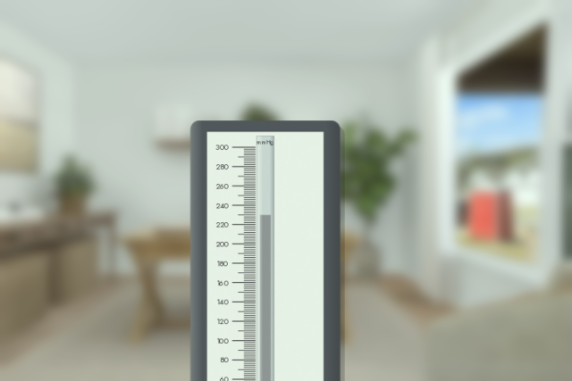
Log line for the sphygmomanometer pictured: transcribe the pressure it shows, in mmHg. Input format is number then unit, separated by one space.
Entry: 230 mmHg
